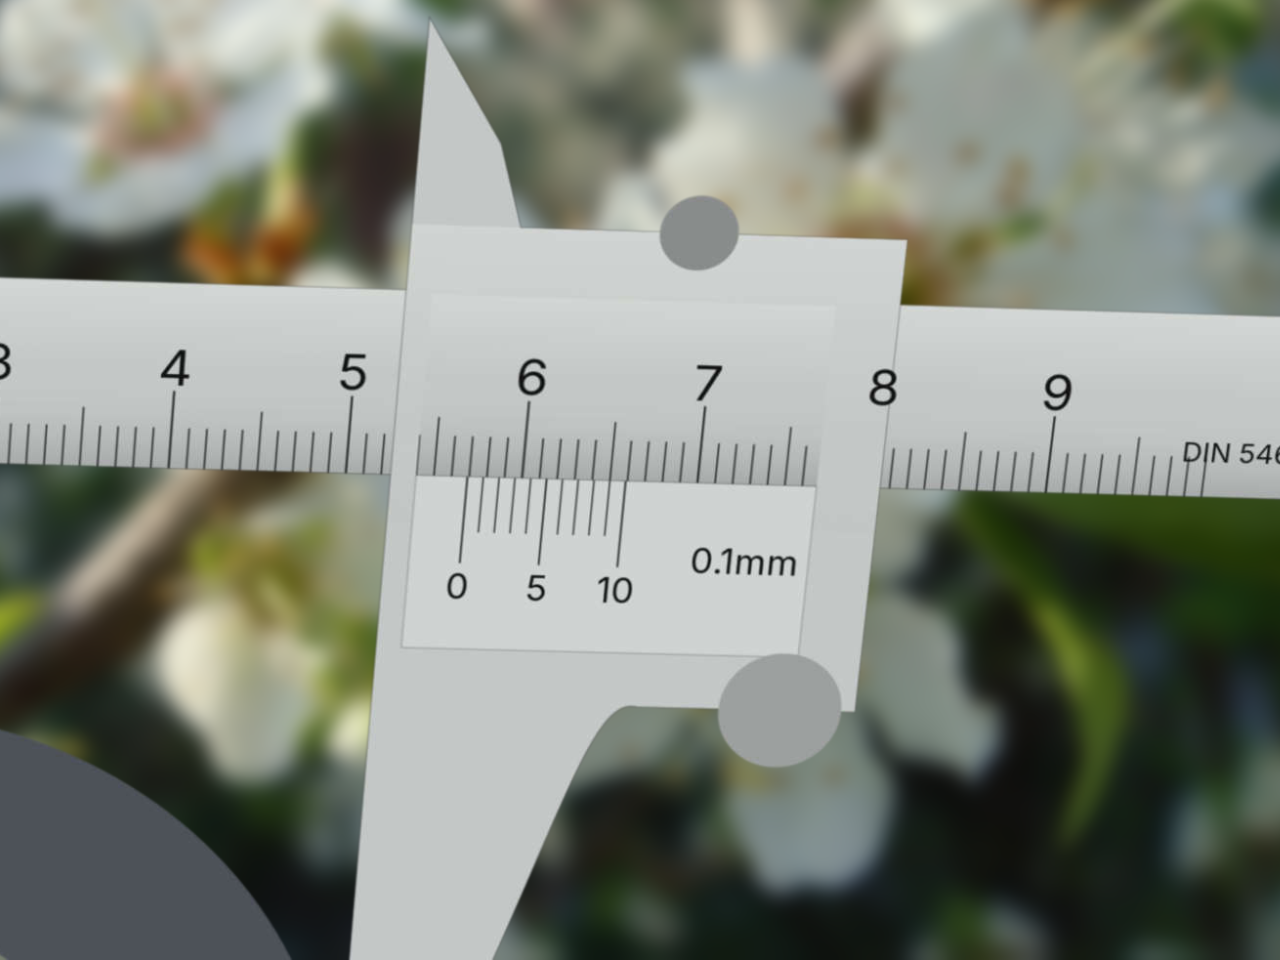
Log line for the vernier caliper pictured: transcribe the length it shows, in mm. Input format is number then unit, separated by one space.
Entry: 56.9 mm
